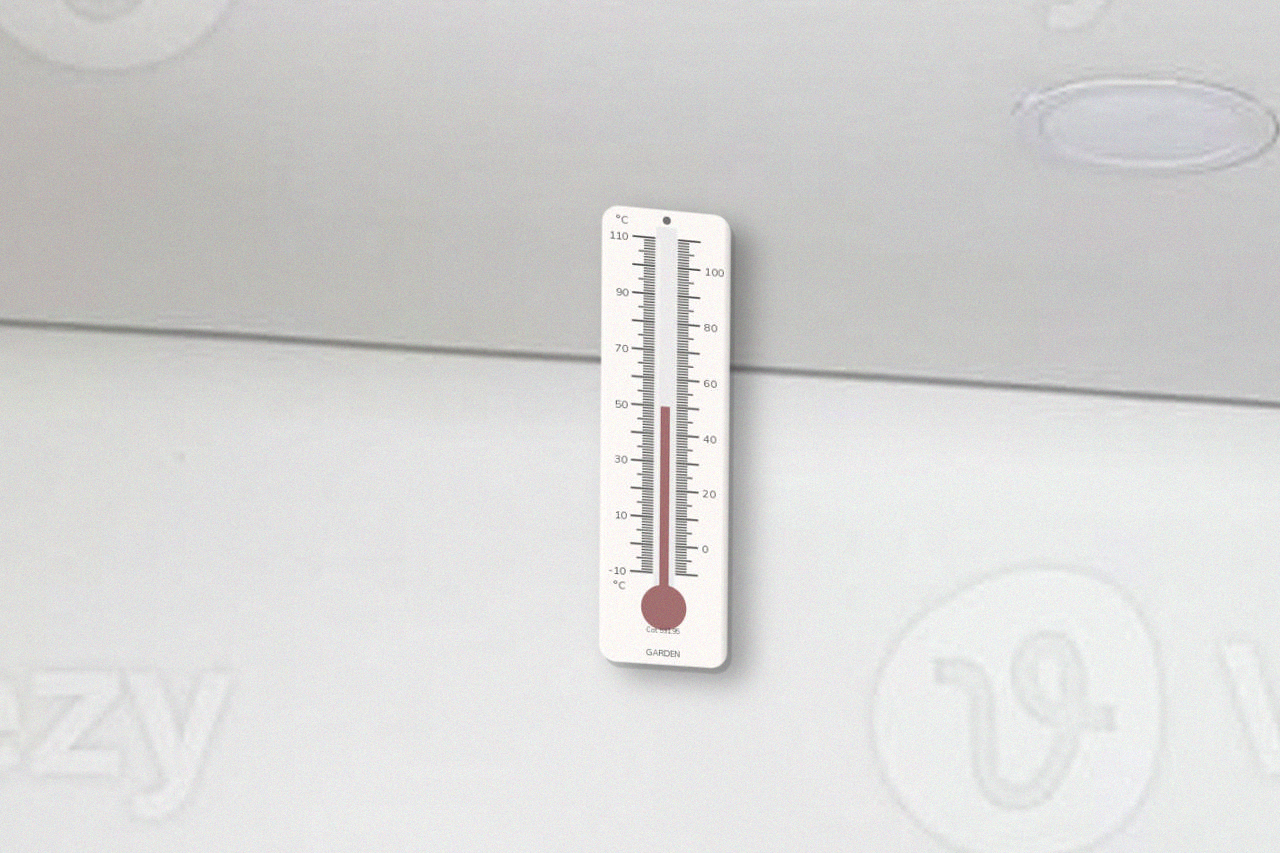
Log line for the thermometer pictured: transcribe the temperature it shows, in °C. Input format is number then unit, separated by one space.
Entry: 50 °C
